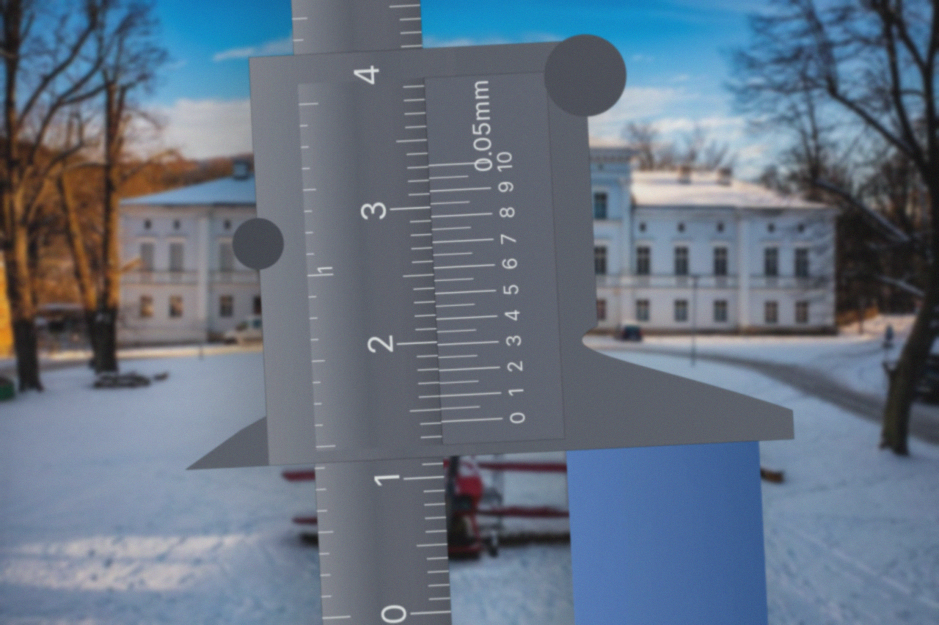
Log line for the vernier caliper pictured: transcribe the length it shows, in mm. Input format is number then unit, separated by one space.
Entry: 14.1 mm
